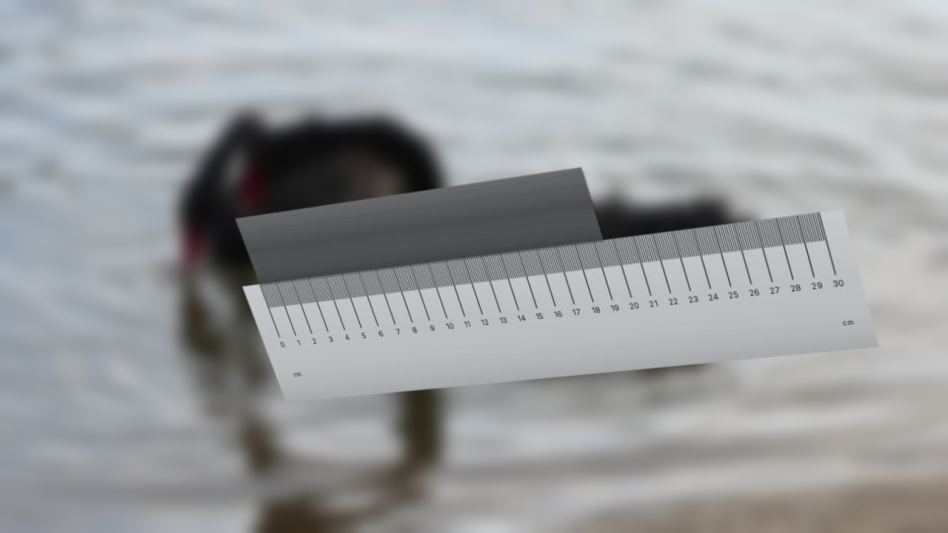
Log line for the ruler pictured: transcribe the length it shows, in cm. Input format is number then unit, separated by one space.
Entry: 19.5 cm
